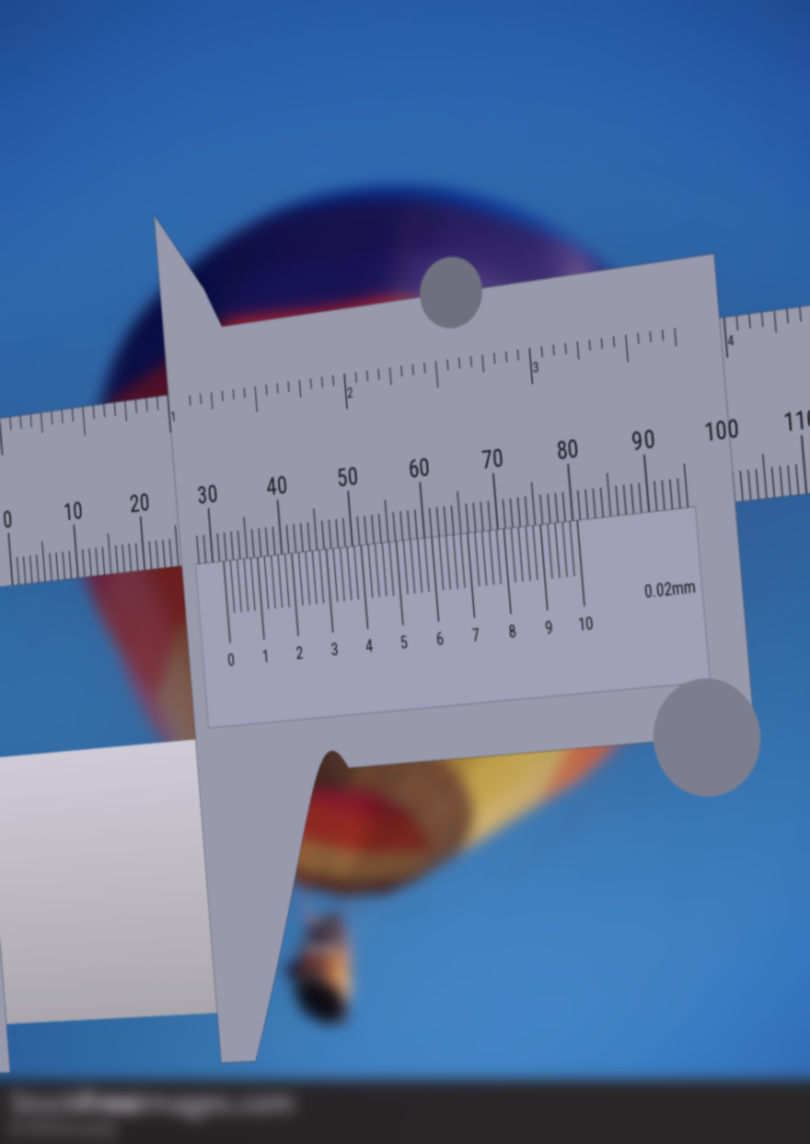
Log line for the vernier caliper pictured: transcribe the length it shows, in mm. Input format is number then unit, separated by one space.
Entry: 31.6 mm
